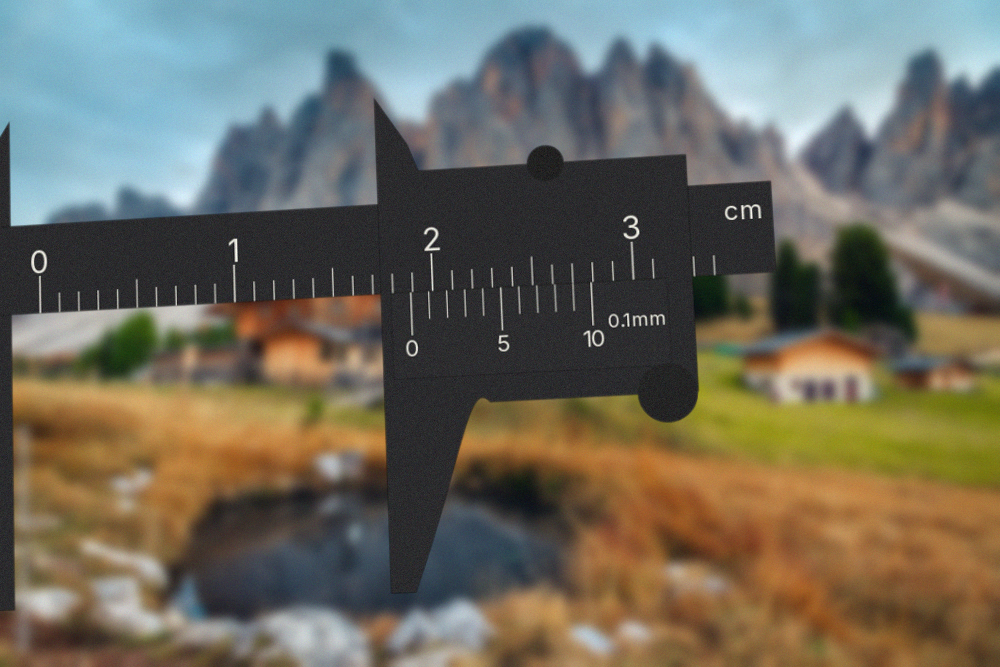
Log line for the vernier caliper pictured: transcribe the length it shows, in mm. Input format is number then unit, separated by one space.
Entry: 18.9 mm
